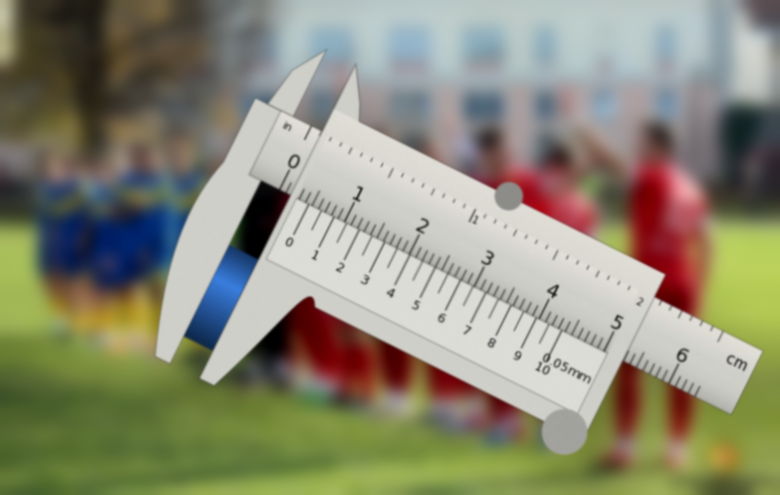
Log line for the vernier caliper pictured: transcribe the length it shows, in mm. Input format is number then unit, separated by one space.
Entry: 4.5 mm
